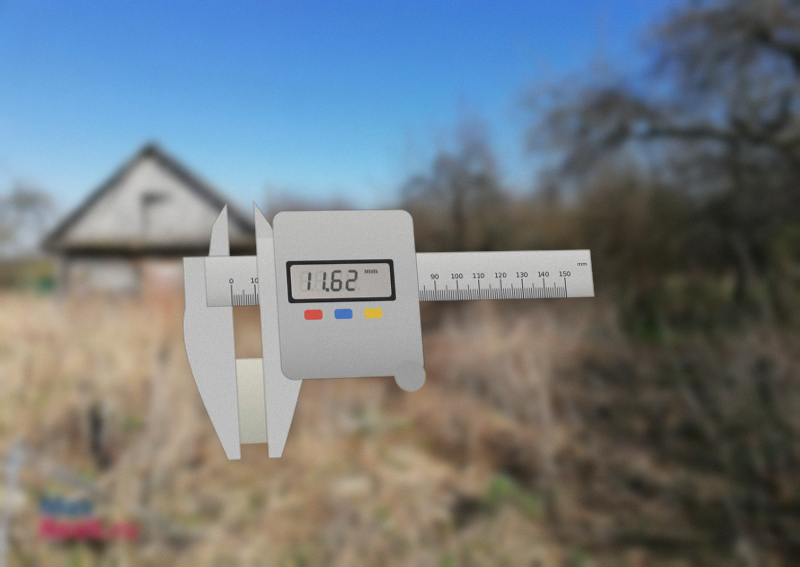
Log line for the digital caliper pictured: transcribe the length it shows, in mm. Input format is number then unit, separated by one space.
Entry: 11.62 mm
